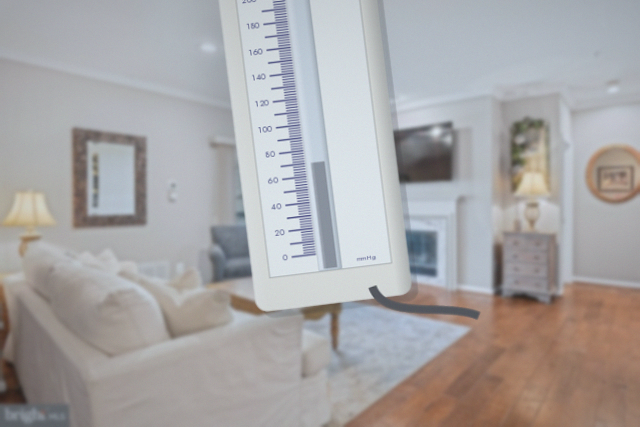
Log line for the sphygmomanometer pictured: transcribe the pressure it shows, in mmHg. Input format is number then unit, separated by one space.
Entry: 70 mmHg
